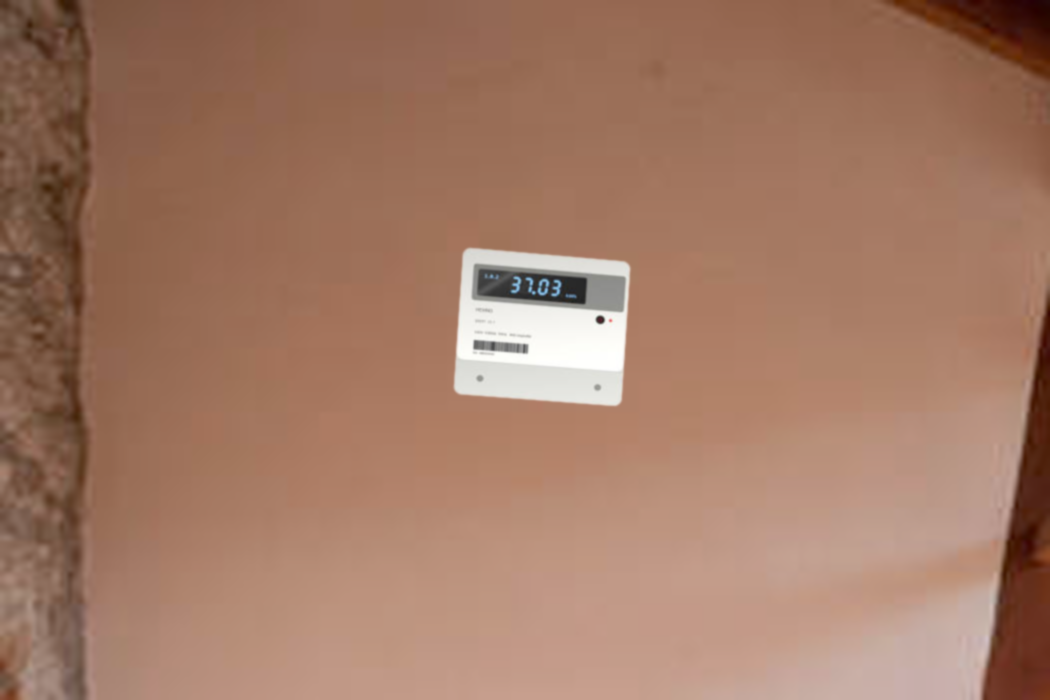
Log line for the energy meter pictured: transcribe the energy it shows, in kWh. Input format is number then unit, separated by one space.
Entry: 37.03 kWh
